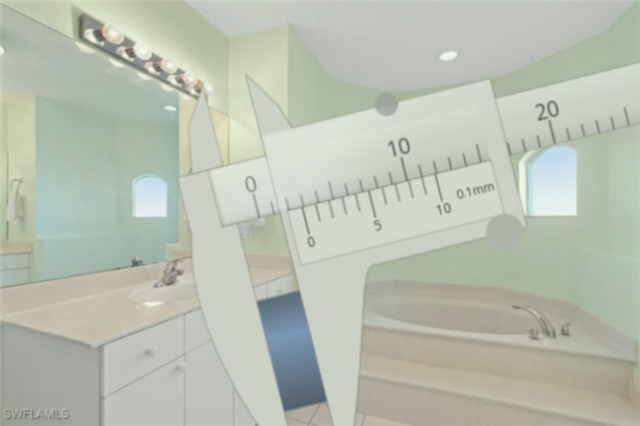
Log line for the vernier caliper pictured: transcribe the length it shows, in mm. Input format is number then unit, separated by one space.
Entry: 2.9 mm
